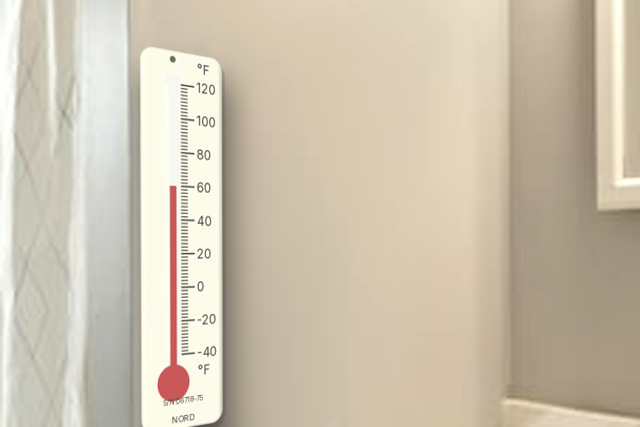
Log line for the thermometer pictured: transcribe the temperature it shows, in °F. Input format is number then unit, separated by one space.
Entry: 60 °F
